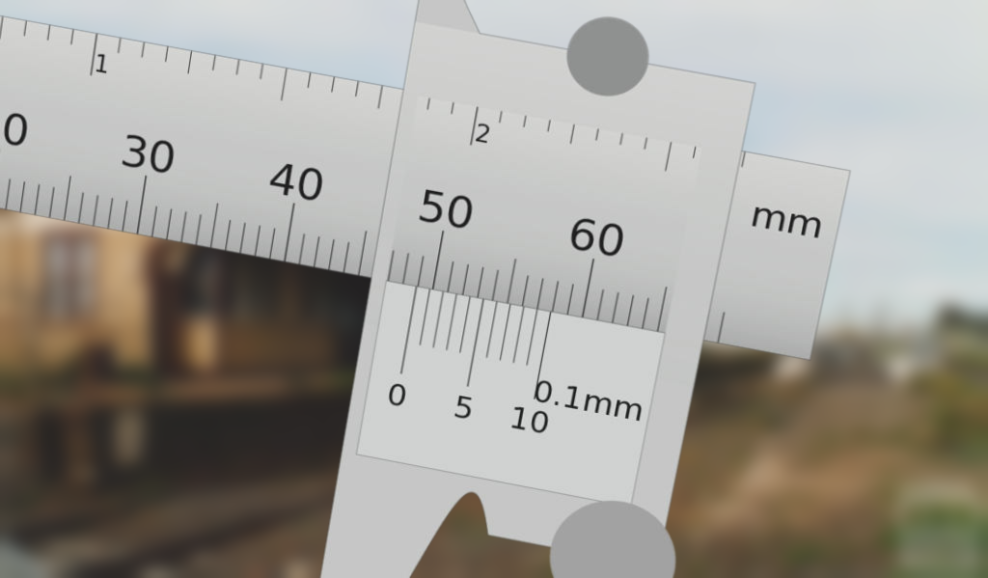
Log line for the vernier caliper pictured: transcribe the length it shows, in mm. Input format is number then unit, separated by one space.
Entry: 48.9 mm
